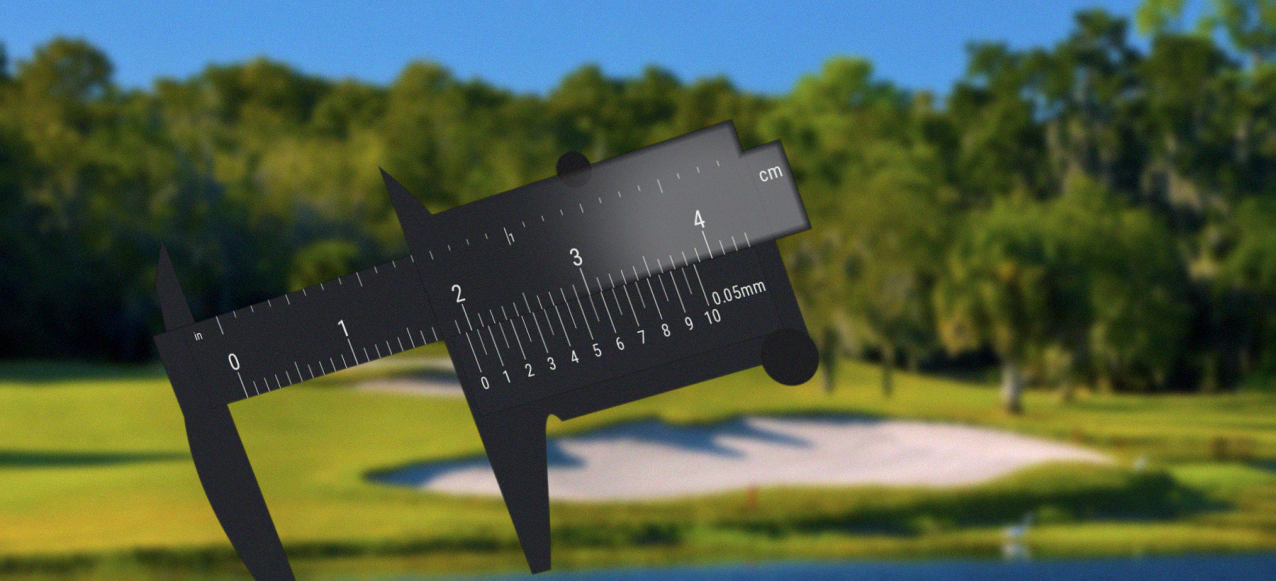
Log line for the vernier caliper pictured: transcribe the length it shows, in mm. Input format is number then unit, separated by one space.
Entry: 19.5 mm
